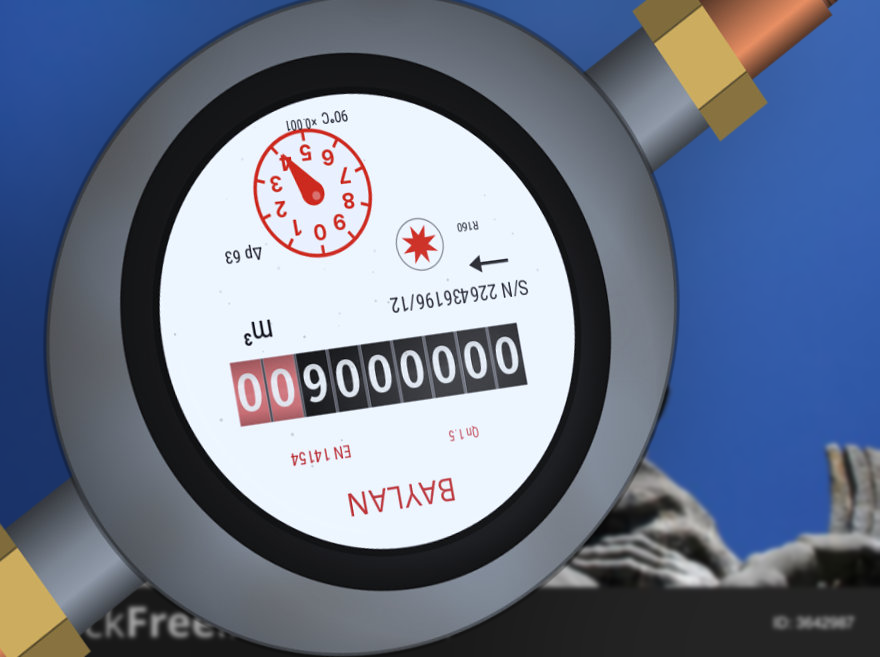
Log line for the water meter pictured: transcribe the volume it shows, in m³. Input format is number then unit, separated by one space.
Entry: 6.004 m³
